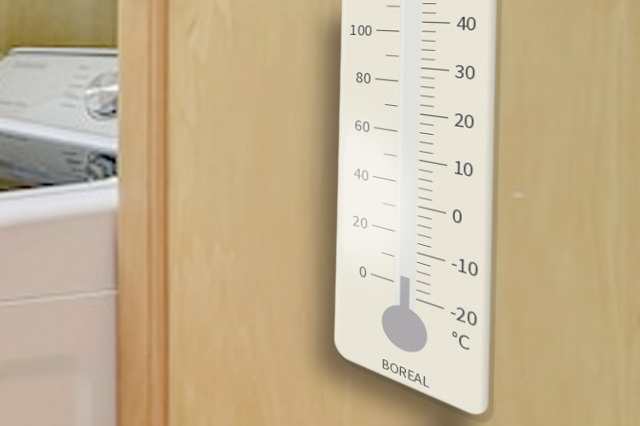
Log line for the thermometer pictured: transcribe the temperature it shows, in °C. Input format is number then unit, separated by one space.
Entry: -16 °C
